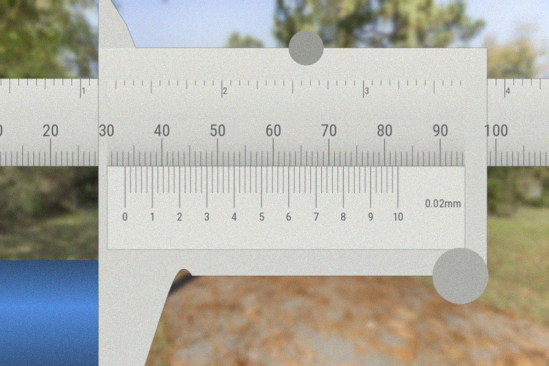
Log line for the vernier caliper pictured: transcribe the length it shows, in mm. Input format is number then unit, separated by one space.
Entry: 33.4 mm
